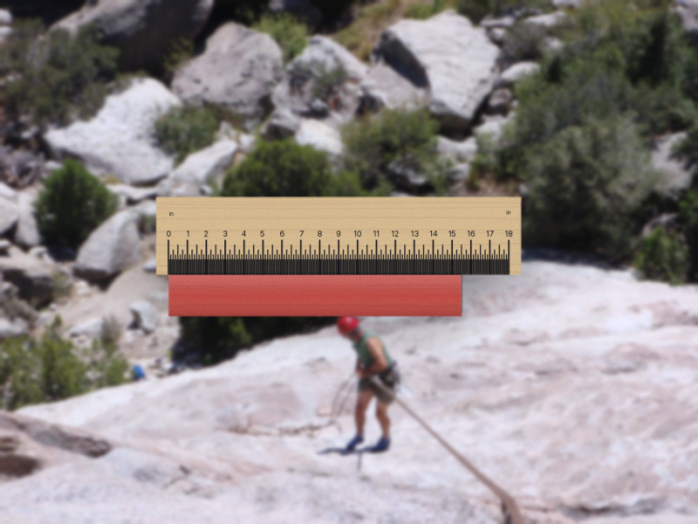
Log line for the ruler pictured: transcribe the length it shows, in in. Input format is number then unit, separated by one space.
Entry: 15.5 in
